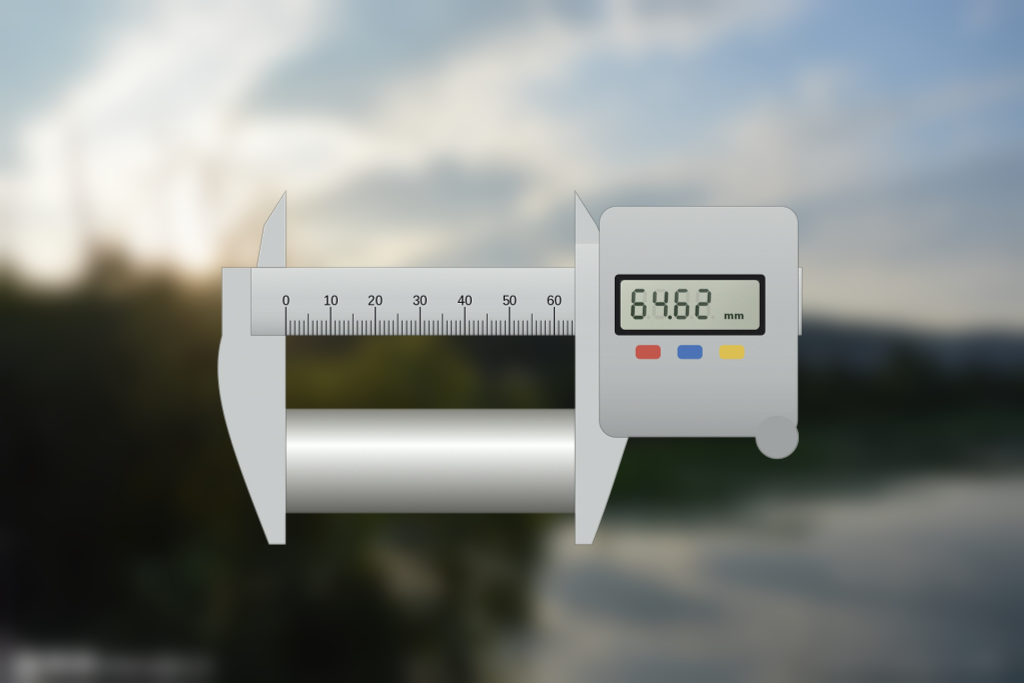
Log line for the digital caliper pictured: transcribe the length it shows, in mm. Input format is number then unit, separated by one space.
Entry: 64.62 mm
